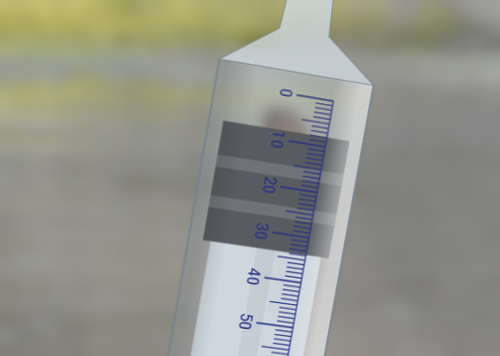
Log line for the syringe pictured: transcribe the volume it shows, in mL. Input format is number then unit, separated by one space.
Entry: 8 mL
